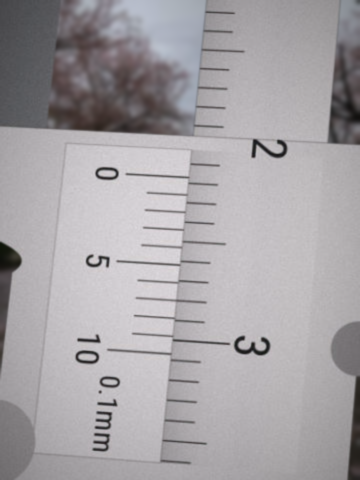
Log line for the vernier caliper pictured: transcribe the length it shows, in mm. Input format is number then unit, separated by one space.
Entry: 21.7 mm
